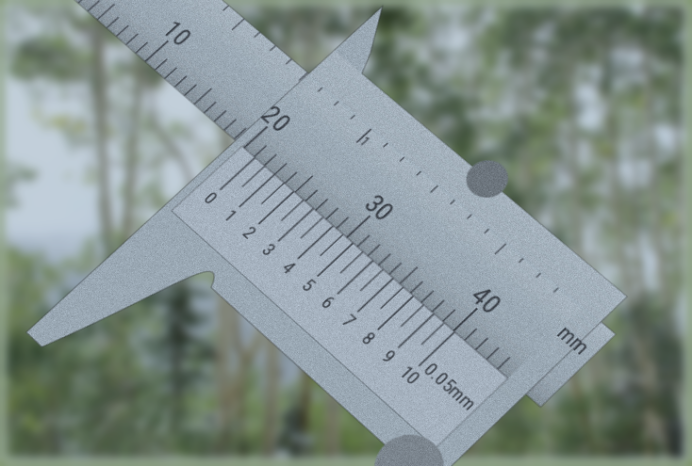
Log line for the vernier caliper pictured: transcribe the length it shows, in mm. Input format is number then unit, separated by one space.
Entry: 21.1 mm
